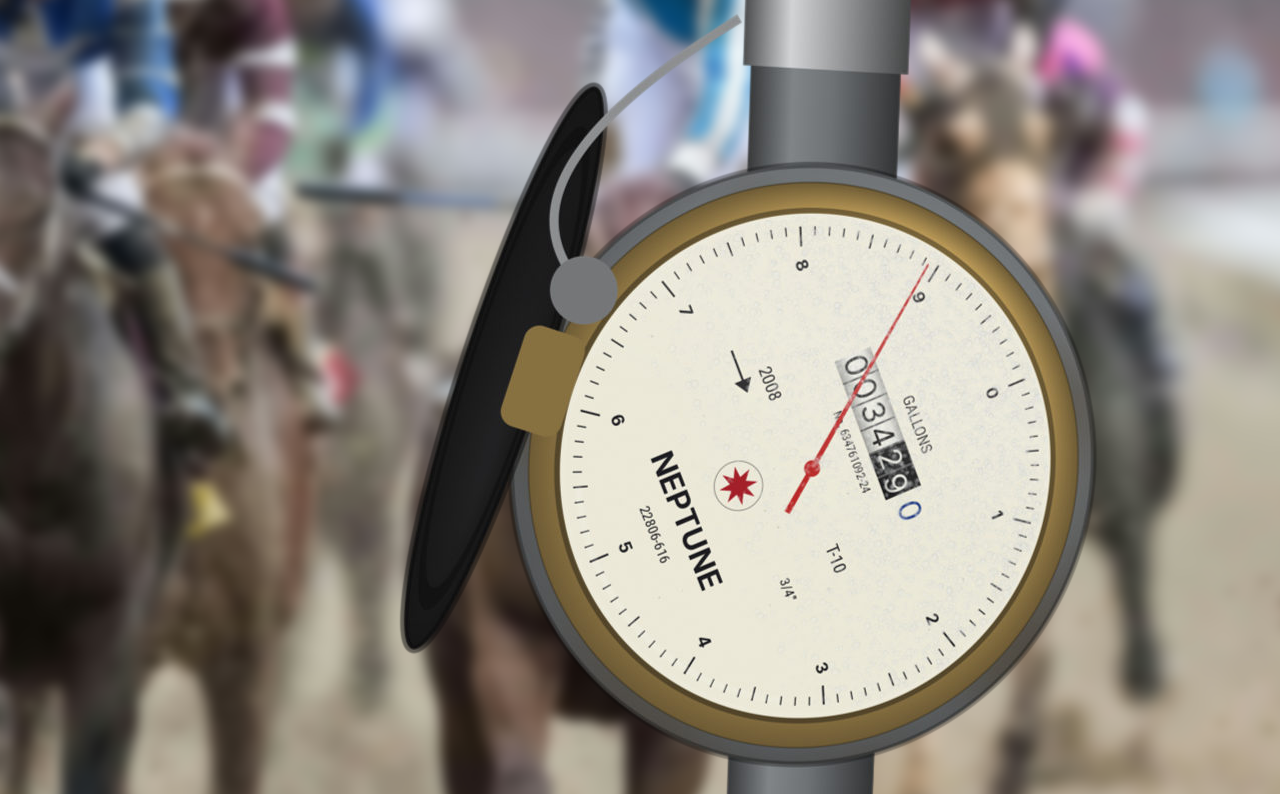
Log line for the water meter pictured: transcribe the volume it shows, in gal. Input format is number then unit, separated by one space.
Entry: 34288.9 gal
